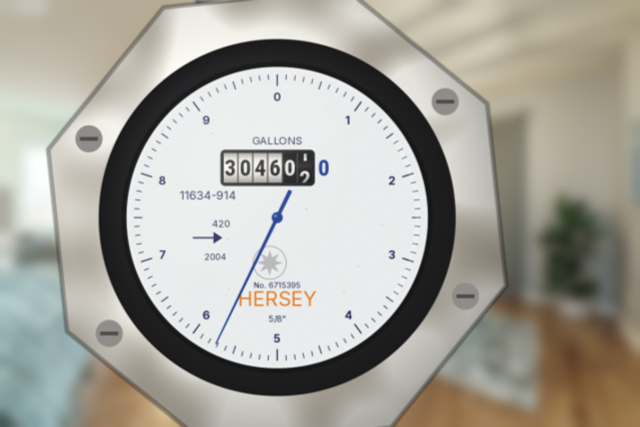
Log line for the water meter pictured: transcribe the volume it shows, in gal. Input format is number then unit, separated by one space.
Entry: 3046015.7 gal
